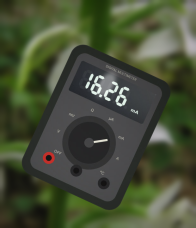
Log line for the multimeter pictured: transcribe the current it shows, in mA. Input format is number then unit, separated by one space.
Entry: 16.26 mA
